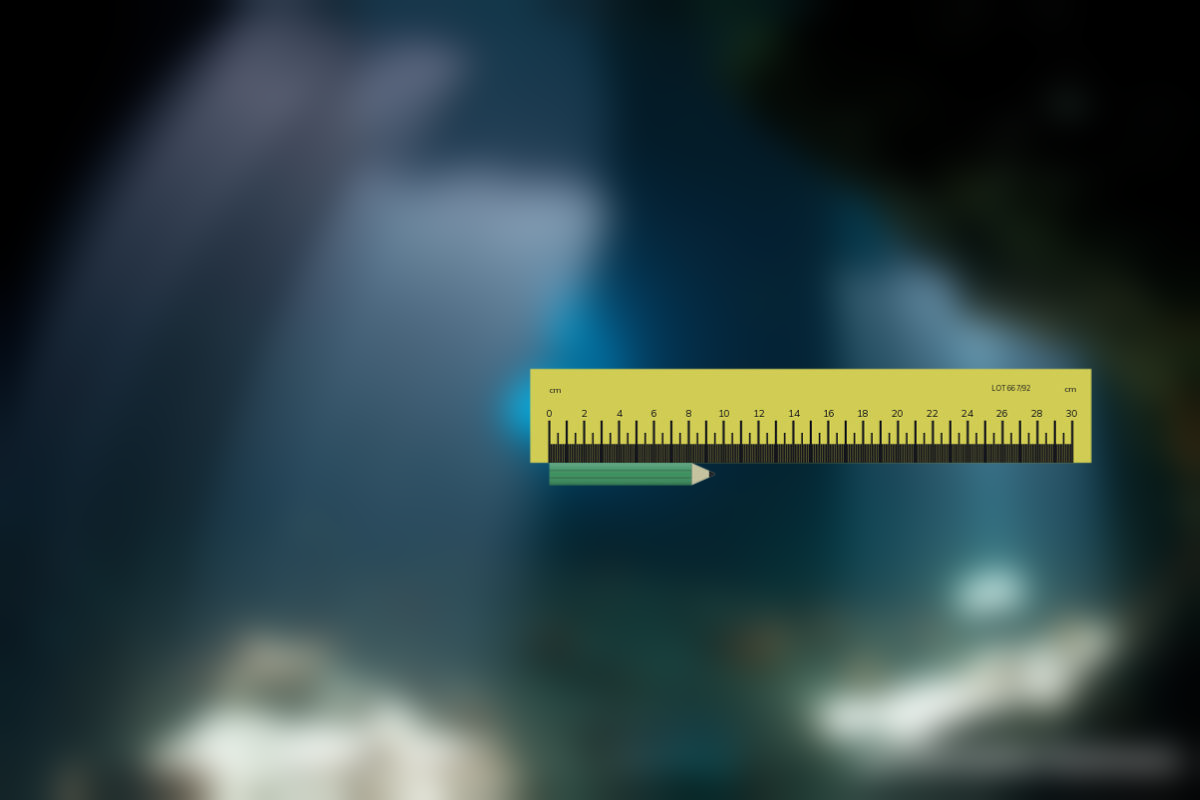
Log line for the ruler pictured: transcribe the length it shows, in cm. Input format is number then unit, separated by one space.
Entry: 9.5 cm
